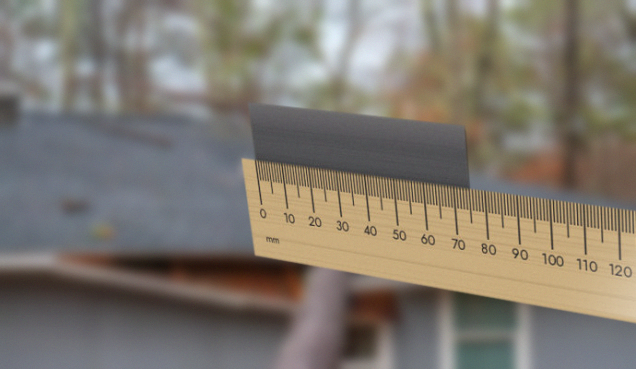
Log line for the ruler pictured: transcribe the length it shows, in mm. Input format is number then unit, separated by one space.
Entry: 75 mm
